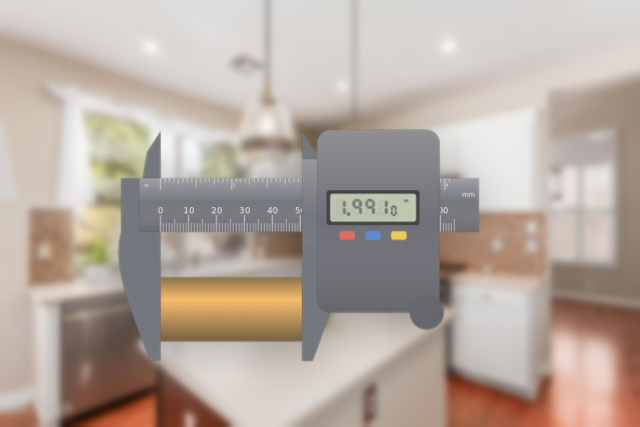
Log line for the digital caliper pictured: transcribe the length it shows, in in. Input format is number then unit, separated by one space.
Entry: 1.9910 in
